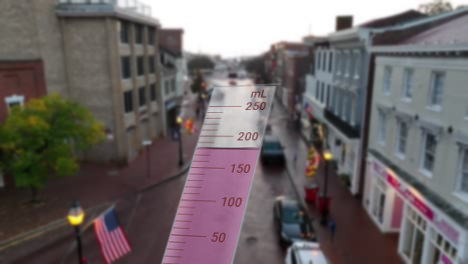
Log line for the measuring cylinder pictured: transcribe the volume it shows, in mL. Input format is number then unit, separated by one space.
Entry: 180 mL
